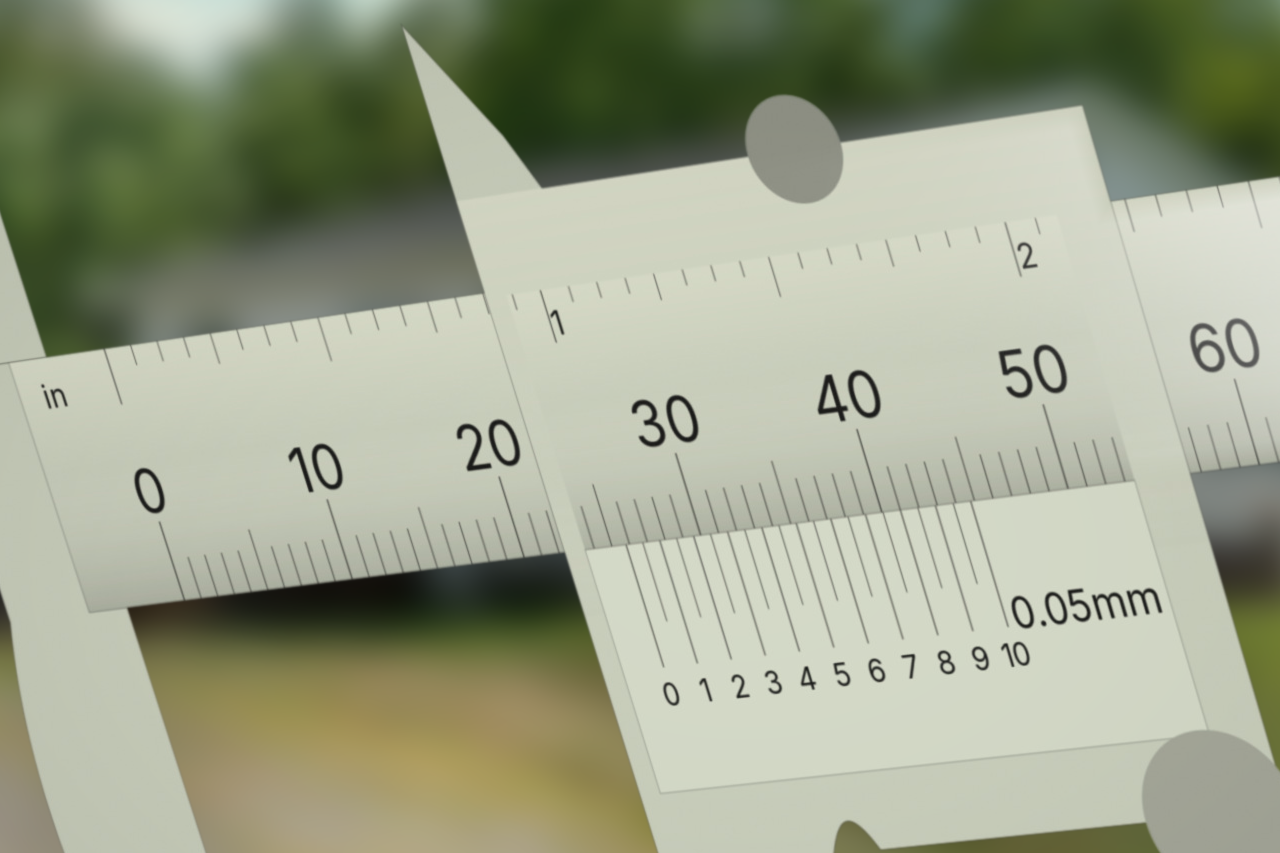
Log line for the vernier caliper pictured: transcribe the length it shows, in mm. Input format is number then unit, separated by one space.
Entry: 25.8 mm
